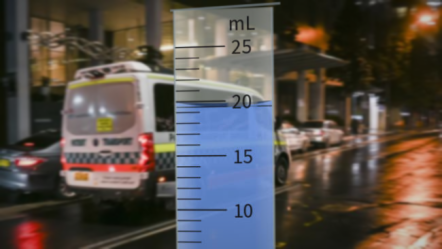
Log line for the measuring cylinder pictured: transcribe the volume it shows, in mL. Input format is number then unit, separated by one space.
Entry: 19.5 mL
